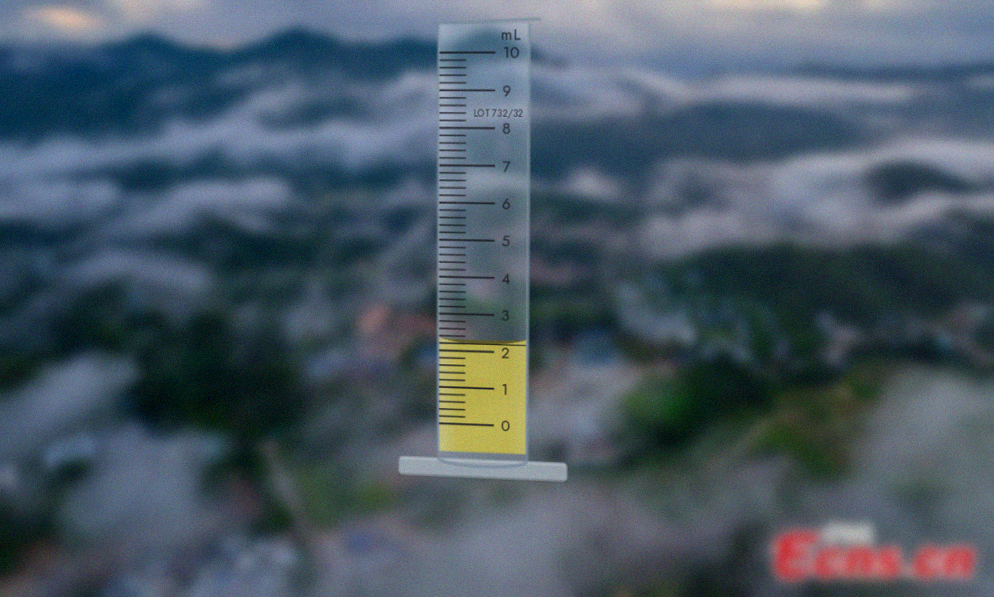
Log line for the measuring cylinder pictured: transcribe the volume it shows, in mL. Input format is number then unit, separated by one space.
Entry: 2.2 mL
